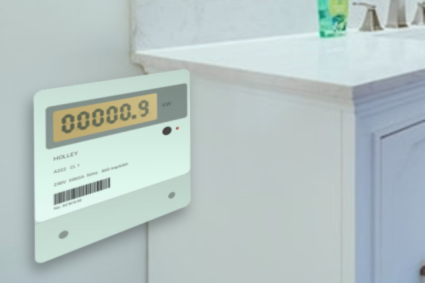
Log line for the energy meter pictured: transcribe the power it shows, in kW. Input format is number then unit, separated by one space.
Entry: 0.9 kW
